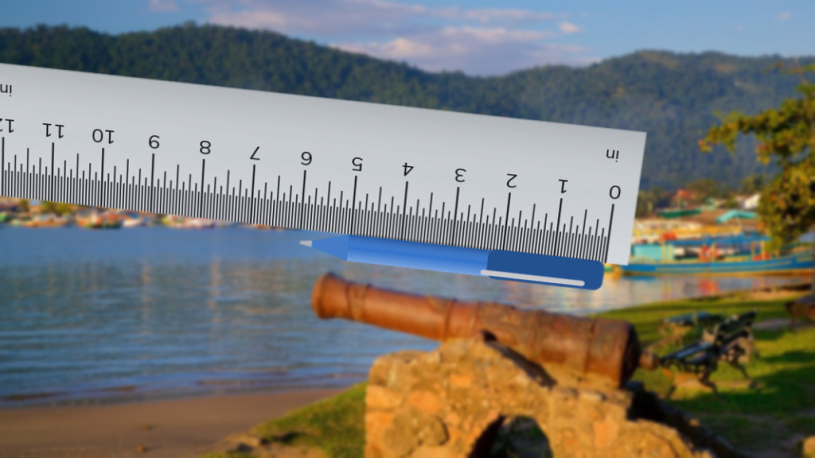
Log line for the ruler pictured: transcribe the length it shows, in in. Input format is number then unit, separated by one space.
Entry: 6 in
